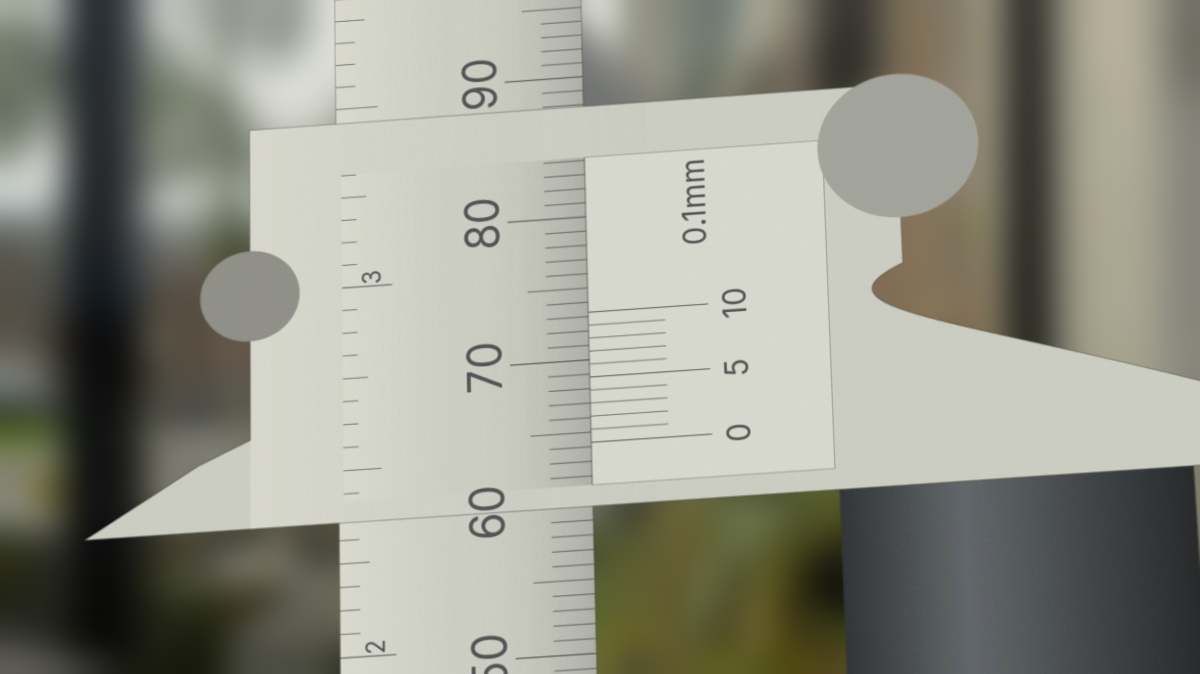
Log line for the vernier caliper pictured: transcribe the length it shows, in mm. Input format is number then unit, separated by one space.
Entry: 64.3 mm
